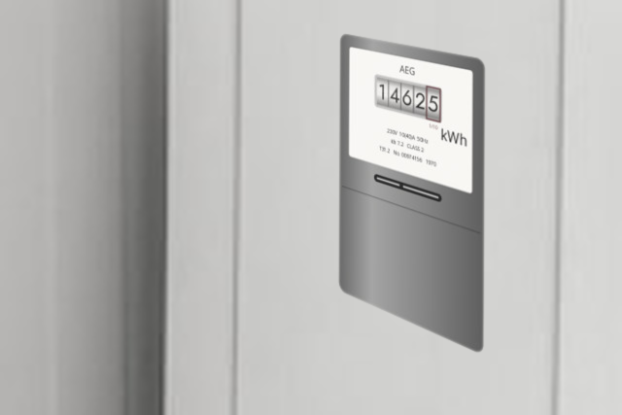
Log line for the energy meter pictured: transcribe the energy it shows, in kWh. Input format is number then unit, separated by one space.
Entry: 1462.5 kWh
